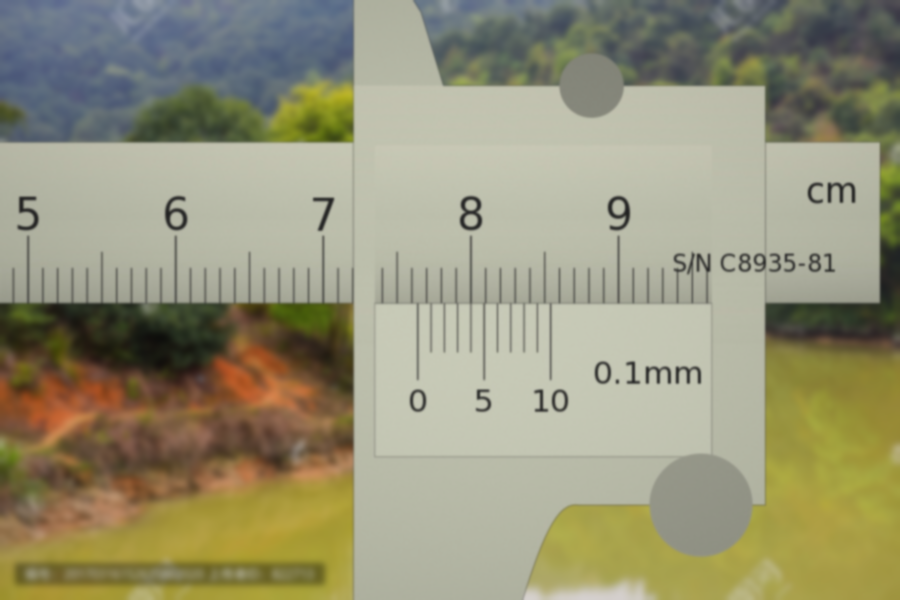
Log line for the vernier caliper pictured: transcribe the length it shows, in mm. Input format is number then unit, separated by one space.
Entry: 76.4 mm
